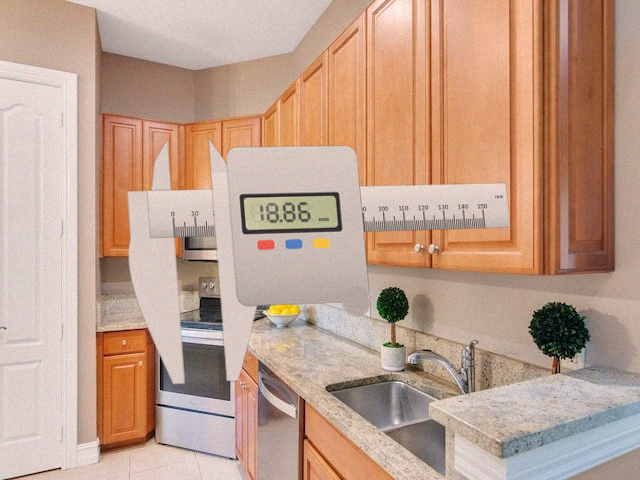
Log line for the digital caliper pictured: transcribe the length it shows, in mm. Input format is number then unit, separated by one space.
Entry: 18.86 mm
